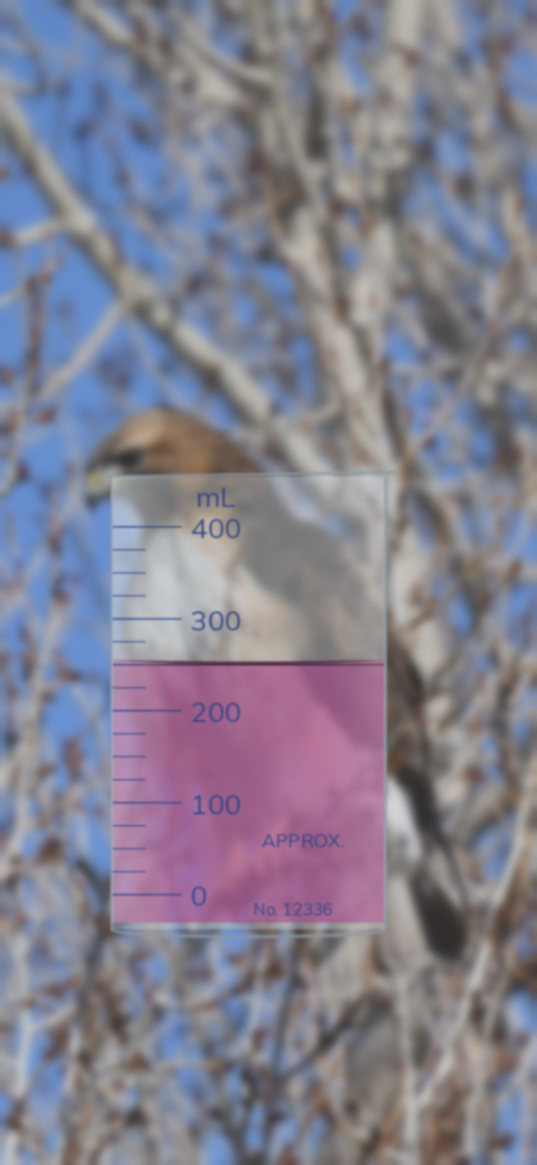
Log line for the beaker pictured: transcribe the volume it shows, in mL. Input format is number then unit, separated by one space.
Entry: 250 mL
